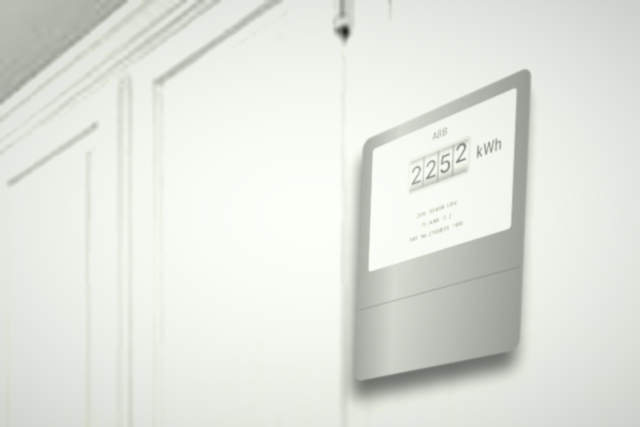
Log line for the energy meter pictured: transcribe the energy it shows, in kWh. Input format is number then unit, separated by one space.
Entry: 2252 kWh
